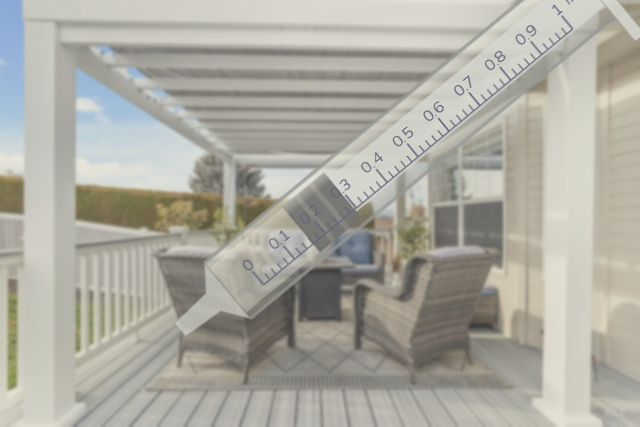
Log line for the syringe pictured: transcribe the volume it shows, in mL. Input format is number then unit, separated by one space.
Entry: 0.16 mL
